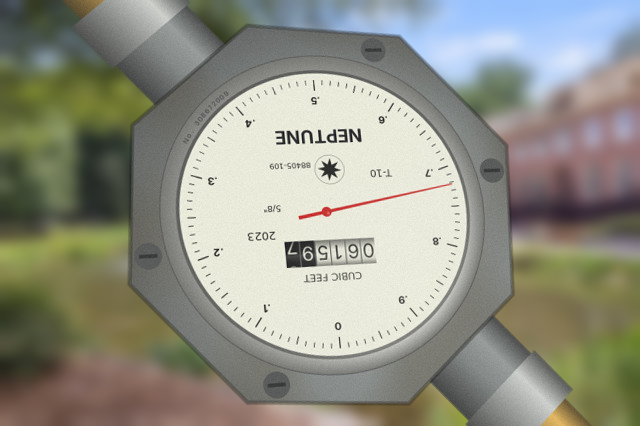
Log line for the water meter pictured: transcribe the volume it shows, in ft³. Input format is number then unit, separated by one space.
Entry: 61596.72 ft³
